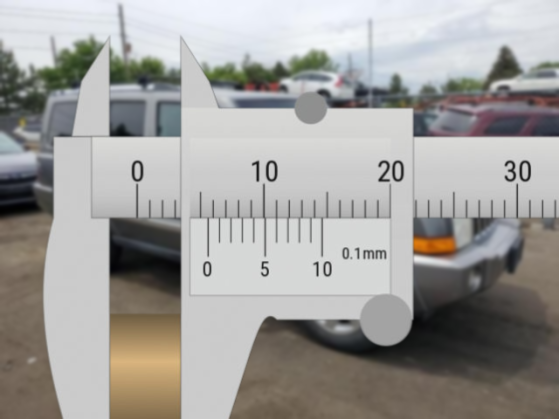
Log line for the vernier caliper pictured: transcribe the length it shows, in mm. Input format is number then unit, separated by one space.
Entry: 5.6 mm
